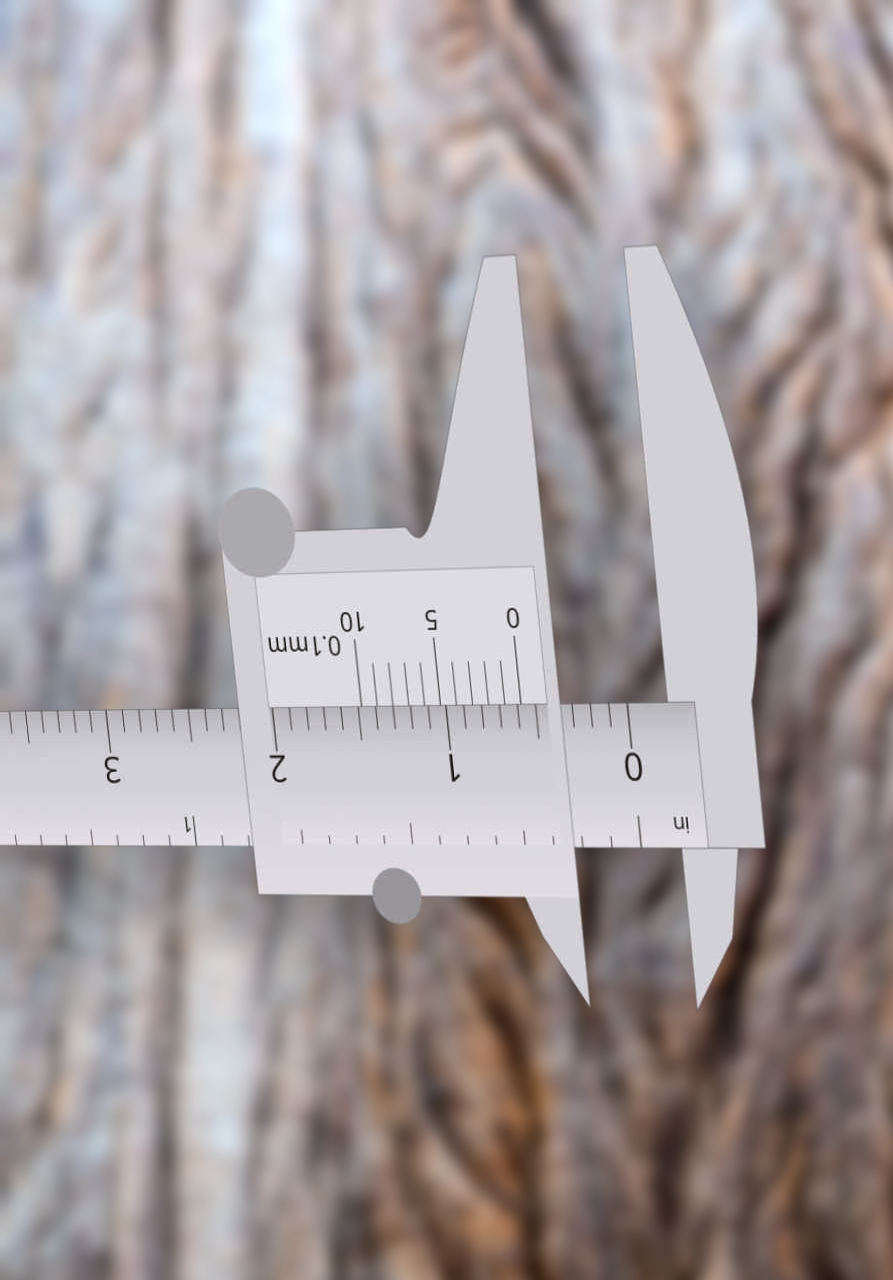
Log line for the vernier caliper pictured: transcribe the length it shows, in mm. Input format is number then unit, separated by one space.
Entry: 5.8 mm
